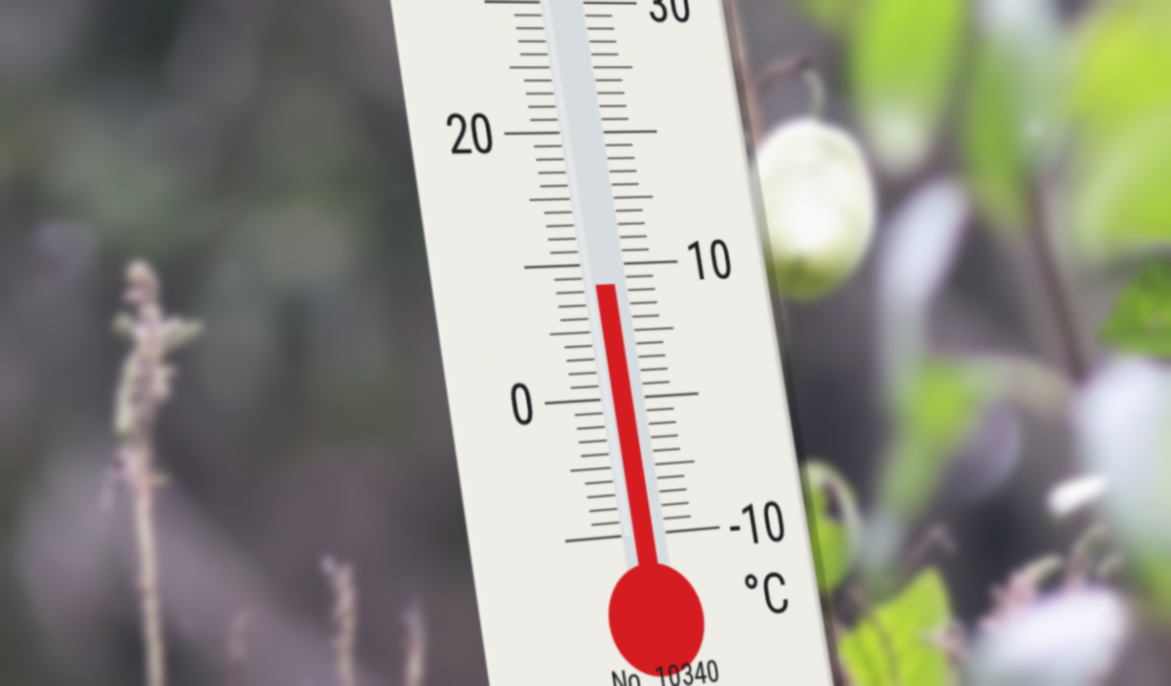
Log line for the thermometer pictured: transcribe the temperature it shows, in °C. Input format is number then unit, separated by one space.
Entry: 8.5 °C
